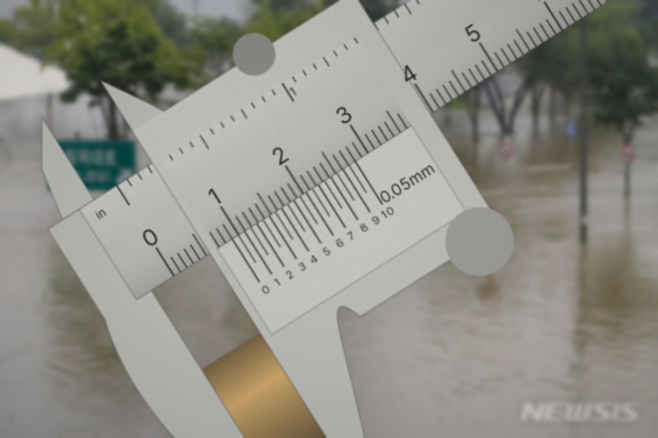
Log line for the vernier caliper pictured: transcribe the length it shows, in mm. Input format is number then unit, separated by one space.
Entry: 9.0 mm
